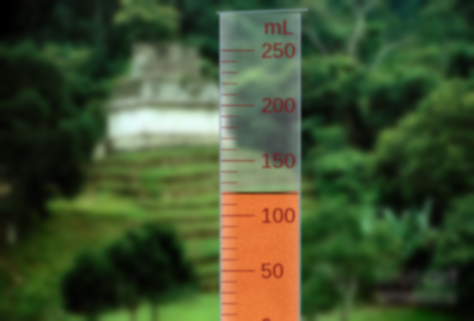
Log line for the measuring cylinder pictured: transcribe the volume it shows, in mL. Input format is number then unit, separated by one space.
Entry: 120 mL
